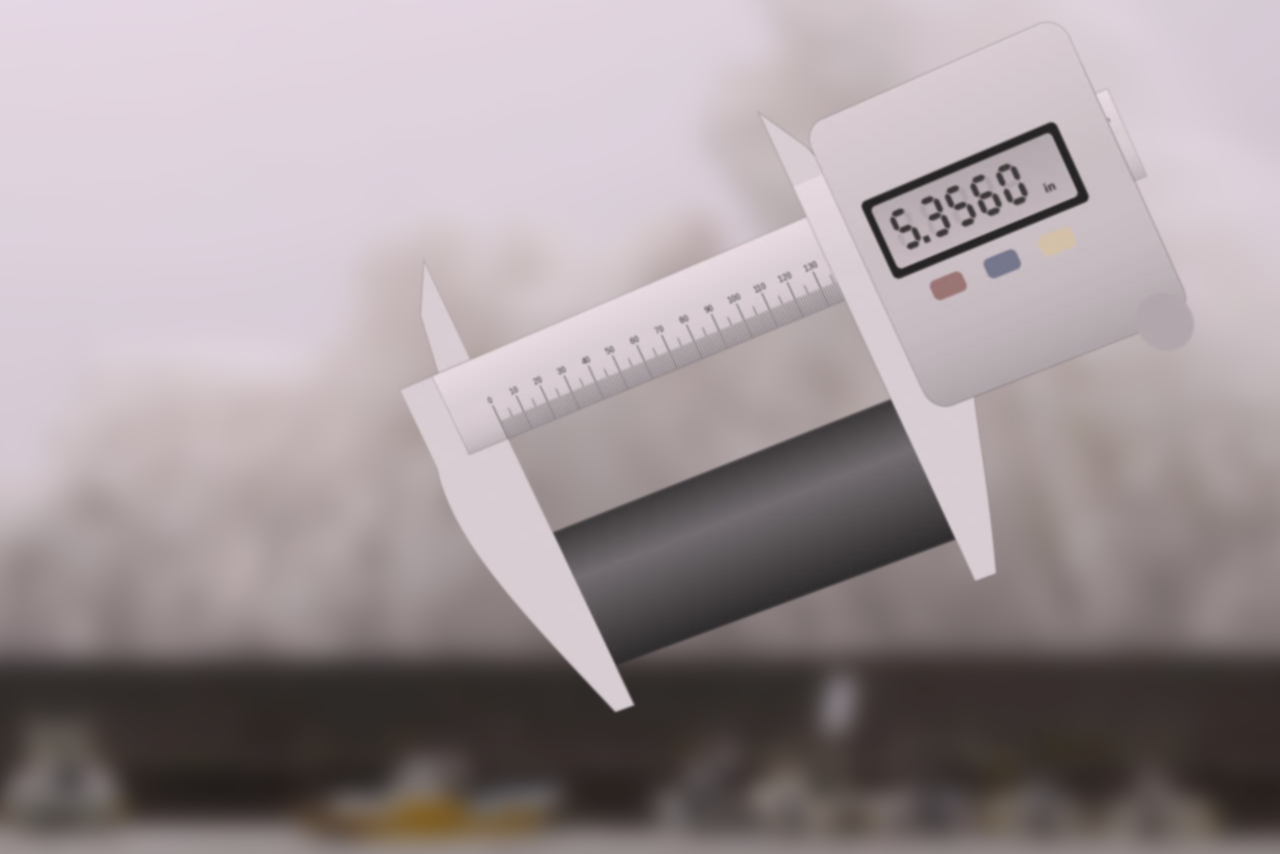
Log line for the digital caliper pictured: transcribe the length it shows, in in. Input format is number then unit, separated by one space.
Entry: 5.3560 in
